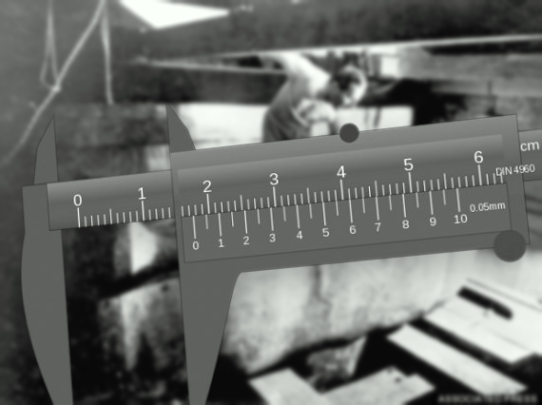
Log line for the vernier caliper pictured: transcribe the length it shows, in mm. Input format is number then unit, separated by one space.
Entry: 17.6 mm
